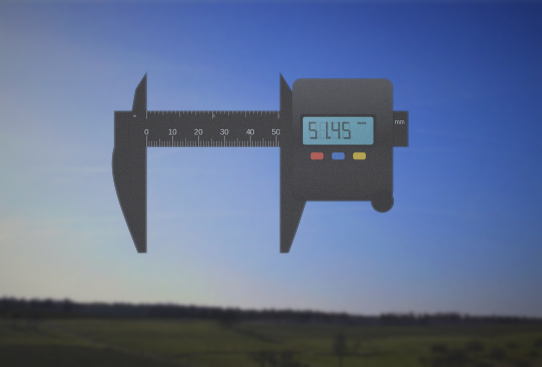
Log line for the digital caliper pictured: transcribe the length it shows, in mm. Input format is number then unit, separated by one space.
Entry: 51.45 mm
